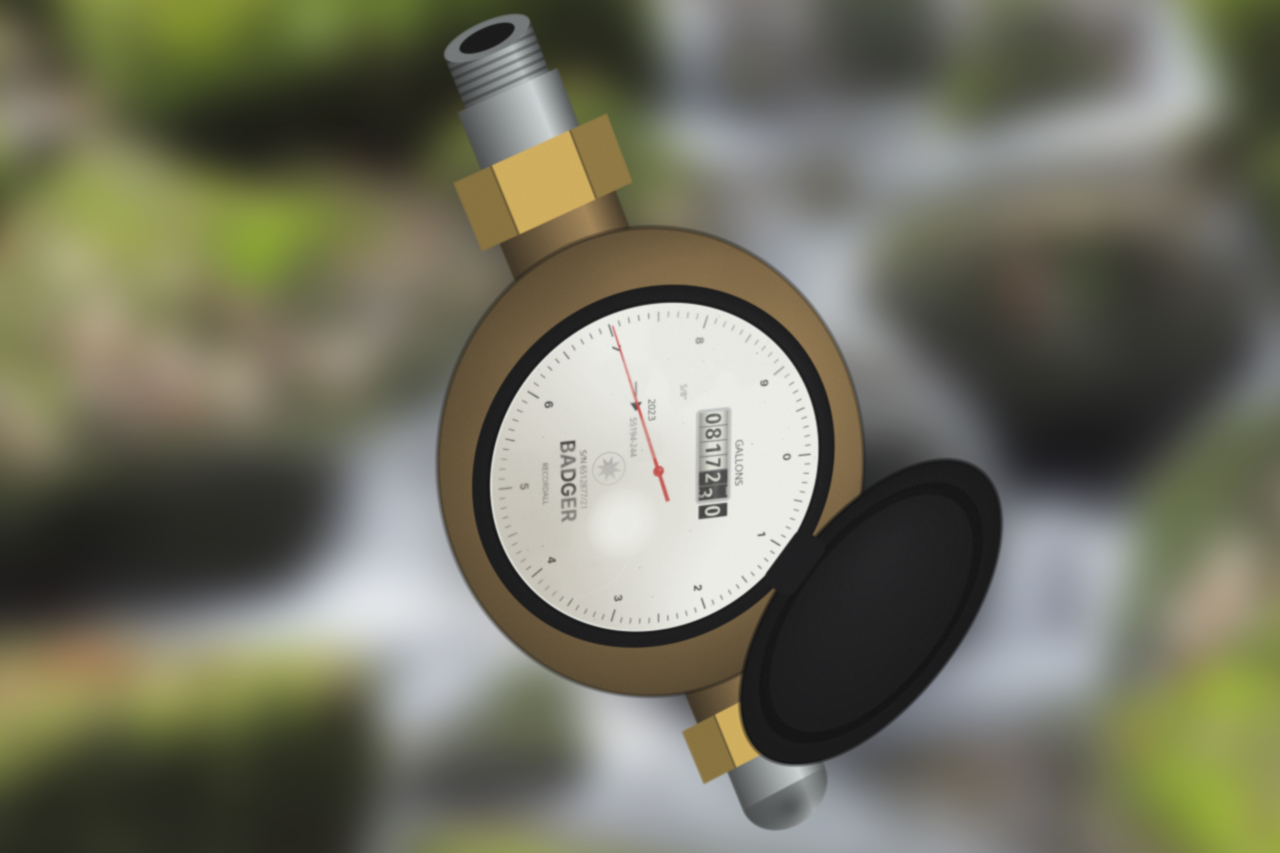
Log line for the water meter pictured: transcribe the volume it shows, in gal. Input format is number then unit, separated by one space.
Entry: 817227.0 gal
